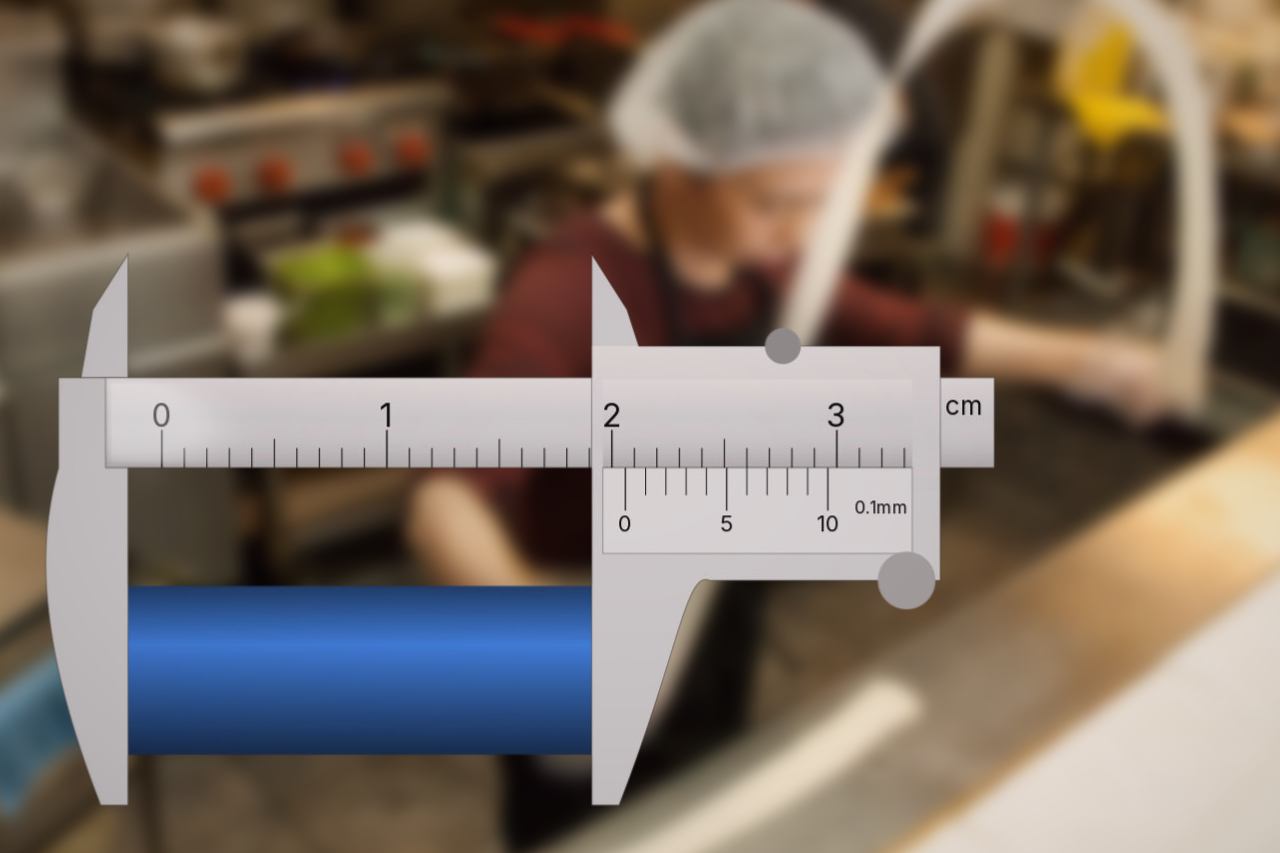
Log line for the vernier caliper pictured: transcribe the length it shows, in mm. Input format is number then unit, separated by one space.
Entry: 20.6 mm
